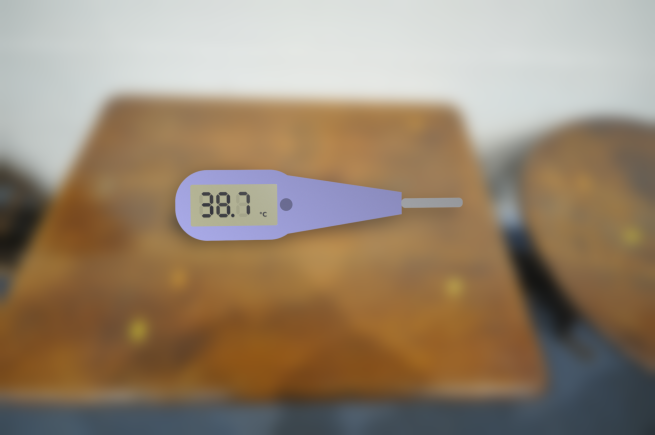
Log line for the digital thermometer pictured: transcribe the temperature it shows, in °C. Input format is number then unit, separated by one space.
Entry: 38.7 °C
